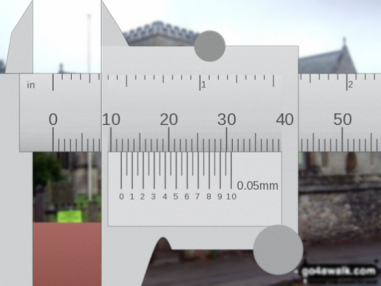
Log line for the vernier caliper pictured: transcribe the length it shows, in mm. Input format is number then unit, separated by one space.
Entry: 11.8 mm
